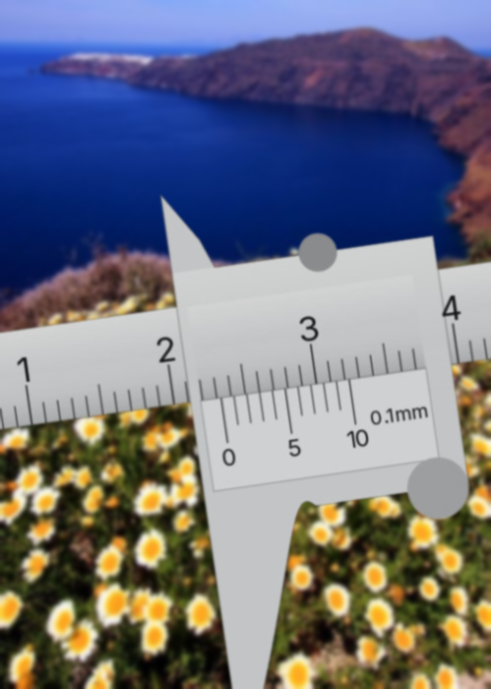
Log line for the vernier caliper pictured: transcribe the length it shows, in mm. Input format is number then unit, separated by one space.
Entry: 23.3 mm
